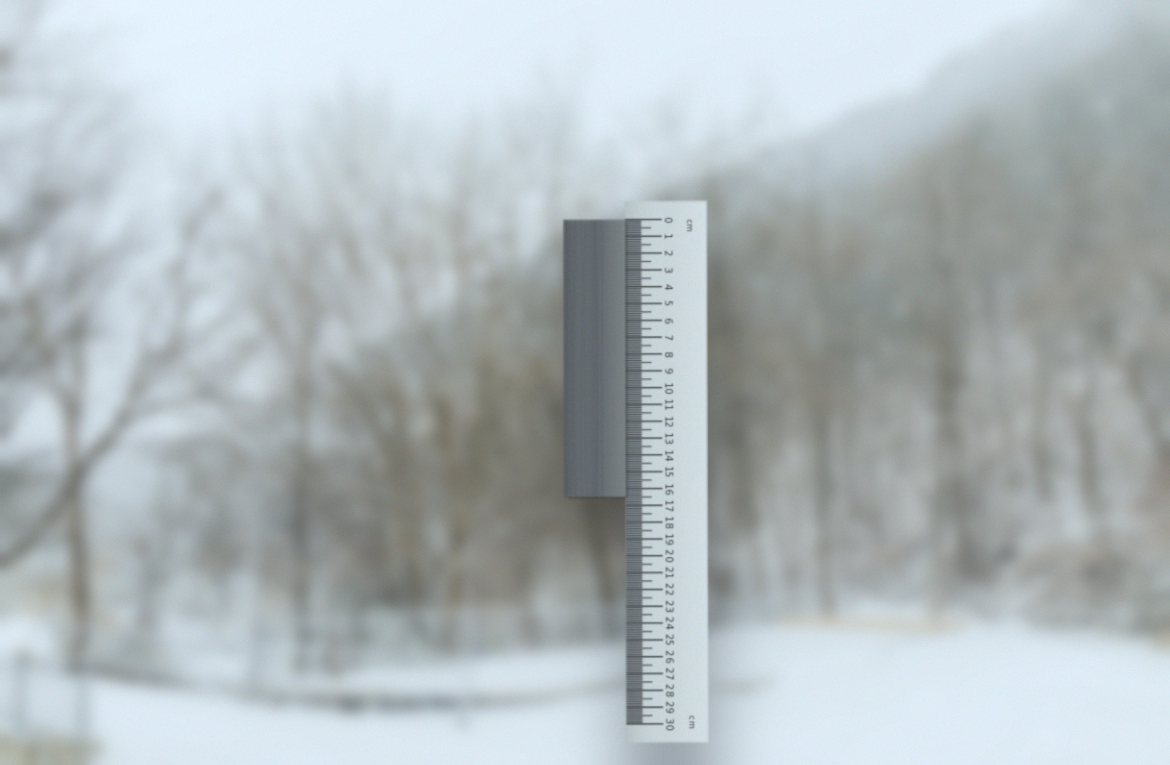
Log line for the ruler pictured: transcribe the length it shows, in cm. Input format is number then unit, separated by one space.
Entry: 16.5 cm
